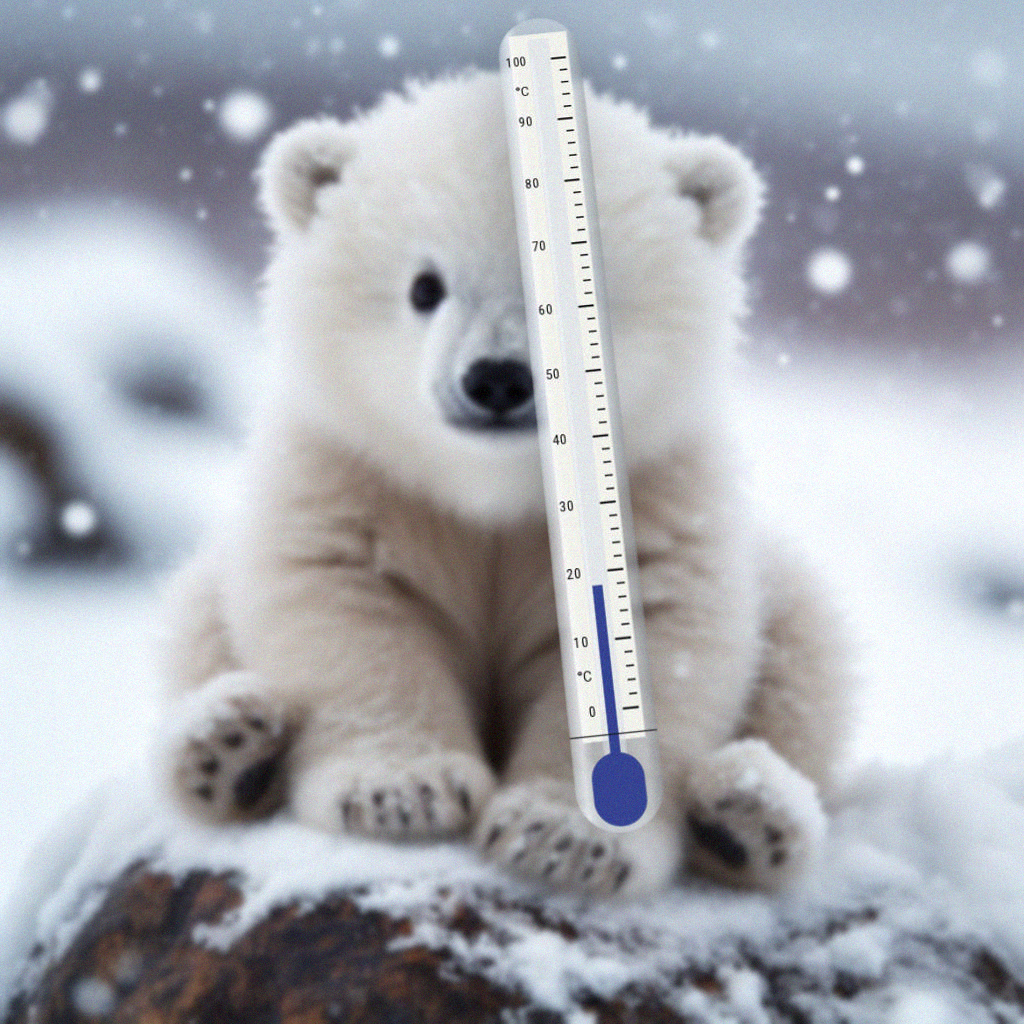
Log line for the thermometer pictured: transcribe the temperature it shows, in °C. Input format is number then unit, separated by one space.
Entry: 18 °C
